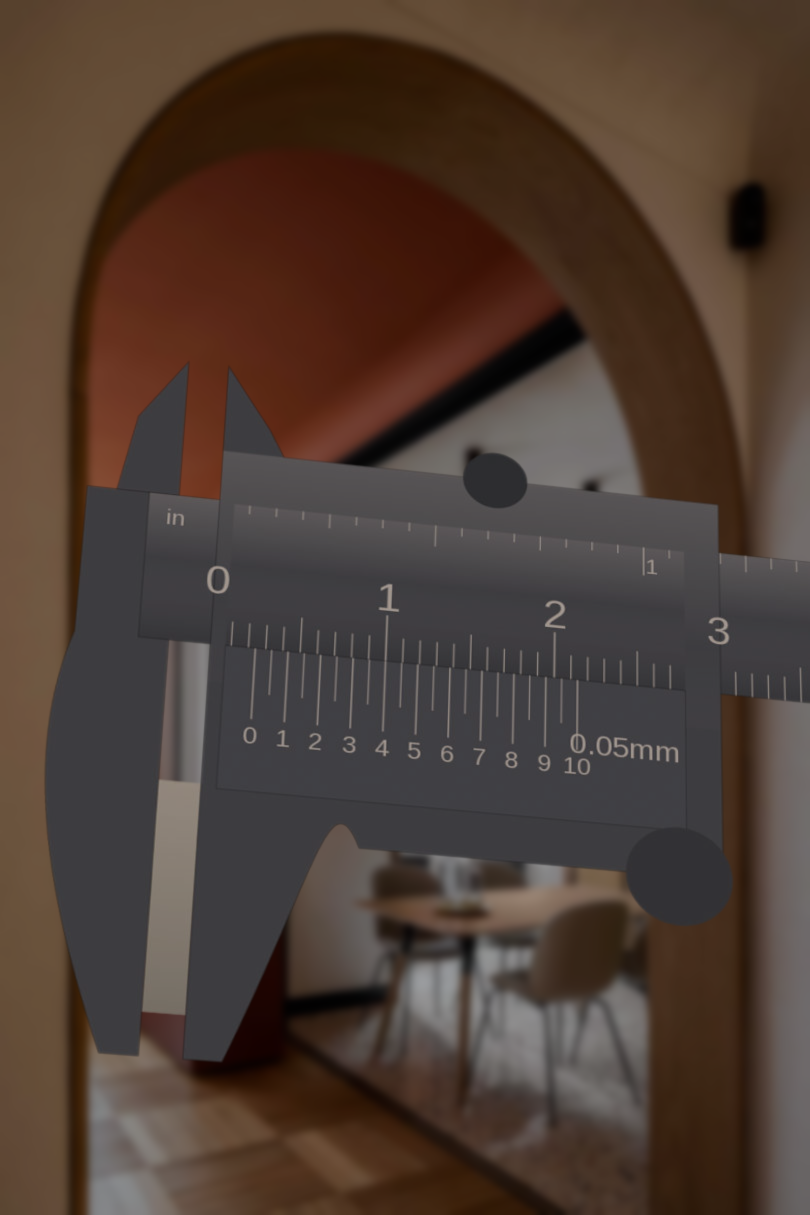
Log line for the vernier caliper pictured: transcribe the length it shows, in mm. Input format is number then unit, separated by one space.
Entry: 2.4 mm
